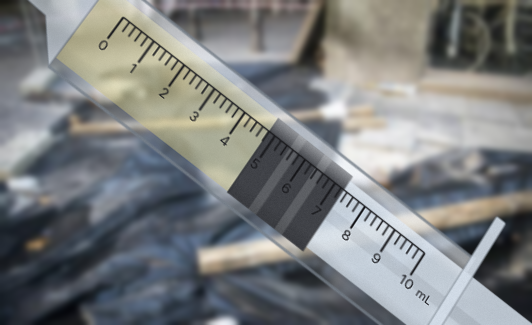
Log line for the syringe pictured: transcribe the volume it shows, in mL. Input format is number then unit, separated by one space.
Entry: 4.8 mL
